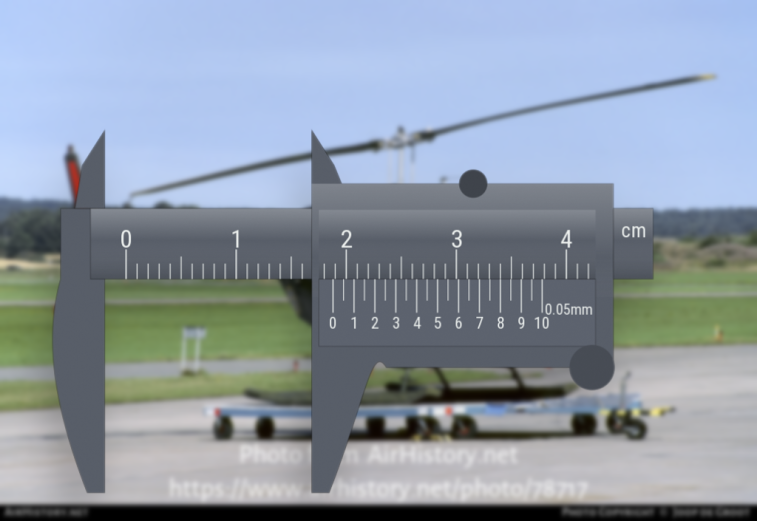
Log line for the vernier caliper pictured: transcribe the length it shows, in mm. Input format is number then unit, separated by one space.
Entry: 18.8 mm
